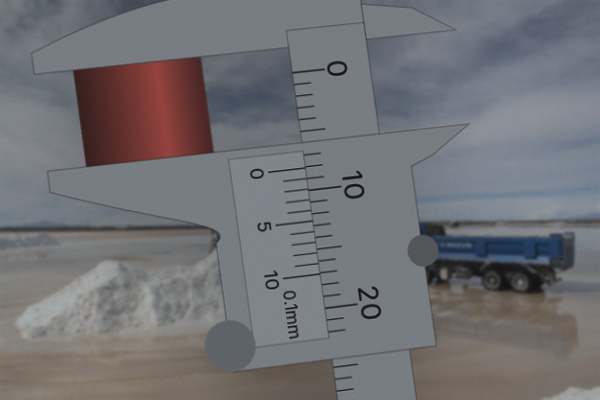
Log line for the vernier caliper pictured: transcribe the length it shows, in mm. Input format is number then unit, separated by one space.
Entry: 8.1 mm
